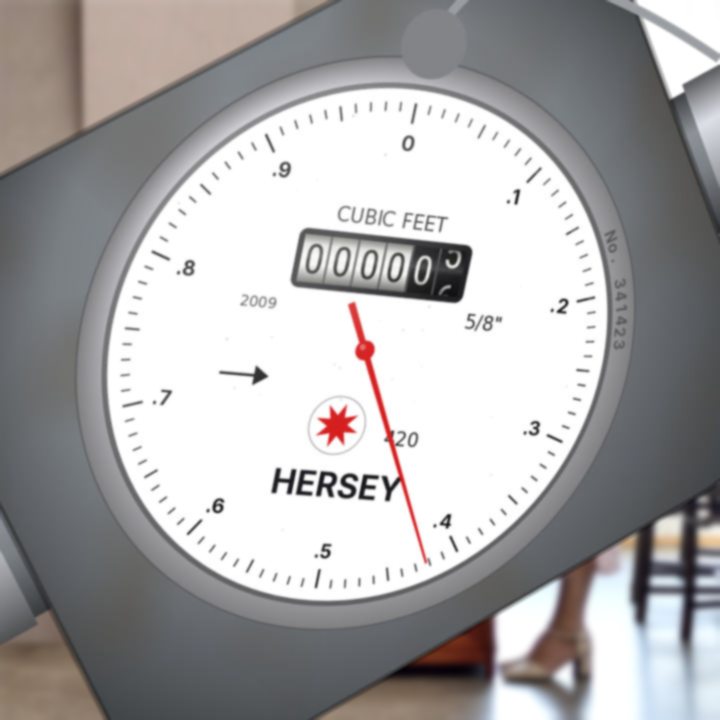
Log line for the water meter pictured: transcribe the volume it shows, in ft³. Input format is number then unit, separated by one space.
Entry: 5.42 ft³
